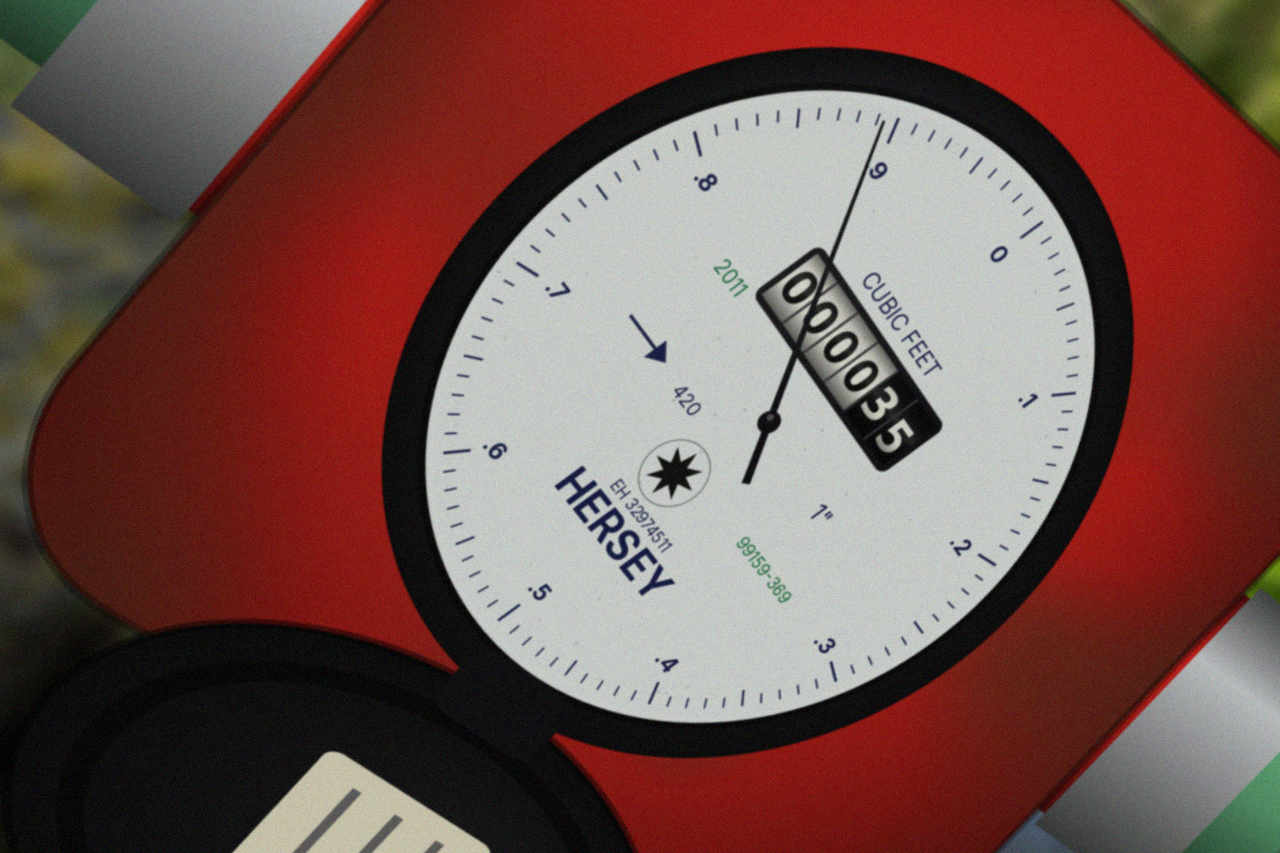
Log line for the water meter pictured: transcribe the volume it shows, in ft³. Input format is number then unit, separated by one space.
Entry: 34.89 ft³
